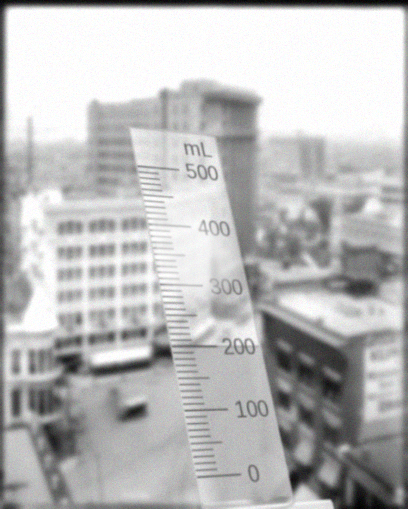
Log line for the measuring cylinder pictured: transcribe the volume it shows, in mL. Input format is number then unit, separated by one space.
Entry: 200 mL
